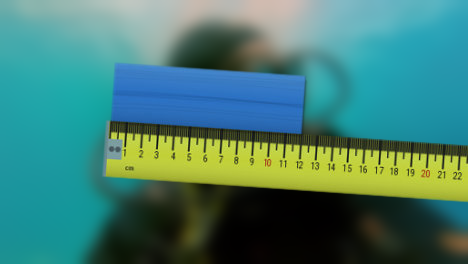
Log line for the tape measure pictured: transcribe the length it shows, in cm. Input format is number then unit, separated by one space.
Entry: 12 cm
